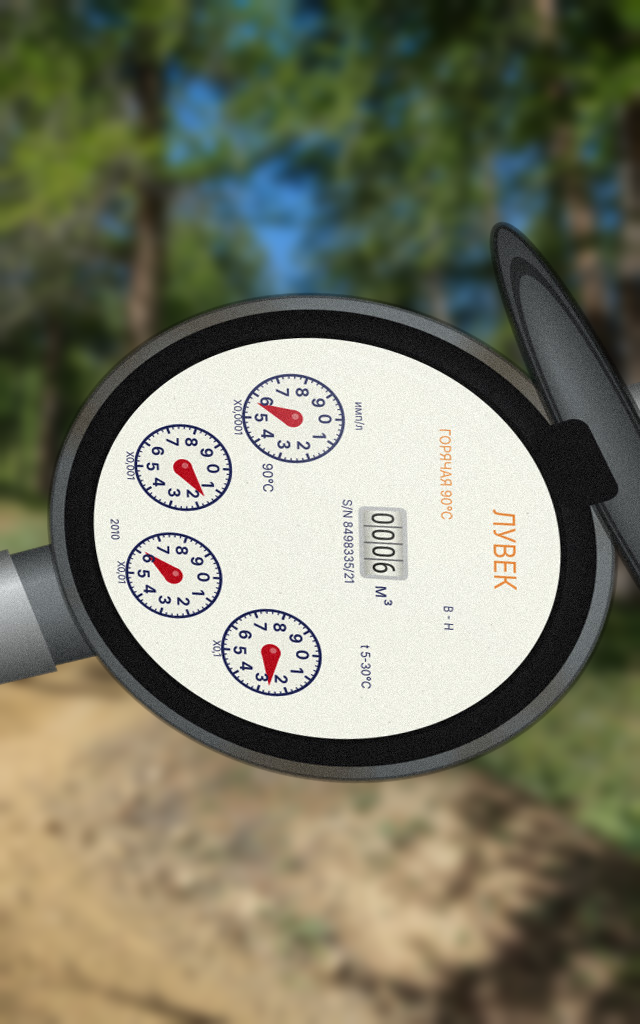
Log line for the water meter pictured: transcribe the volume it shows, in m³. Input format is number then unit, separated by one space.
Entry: 6.2615 m³
